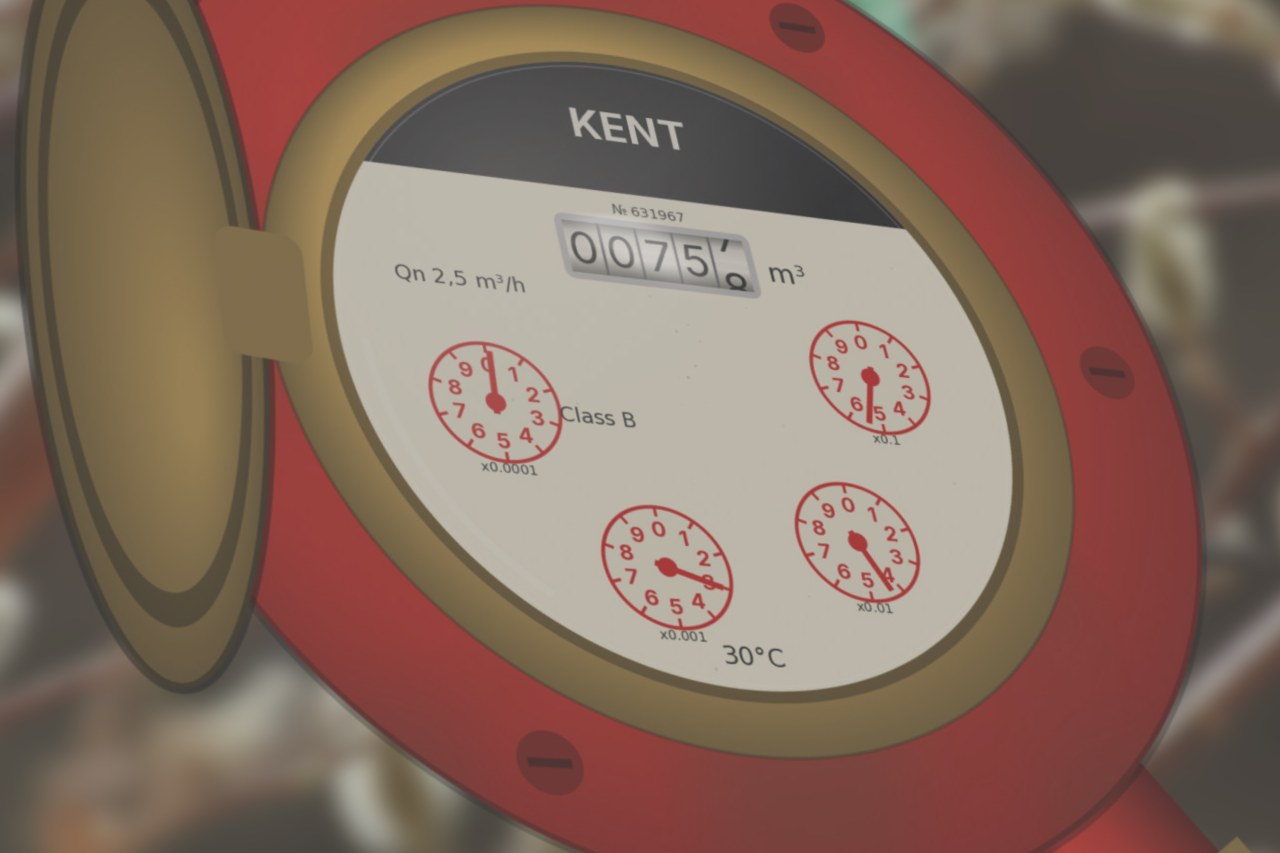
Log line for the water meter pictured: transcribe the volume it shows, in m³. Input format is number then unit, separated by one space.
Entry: 757.5430 m³
